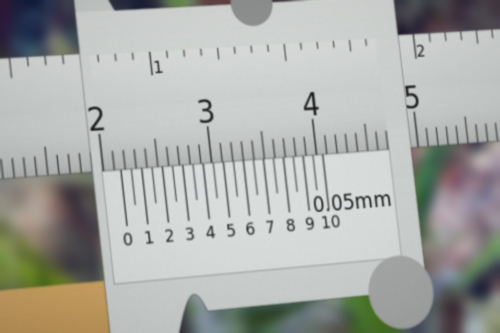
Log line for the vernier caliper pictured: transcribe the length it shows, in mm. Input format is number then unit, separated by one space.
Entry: 21.6 mm
